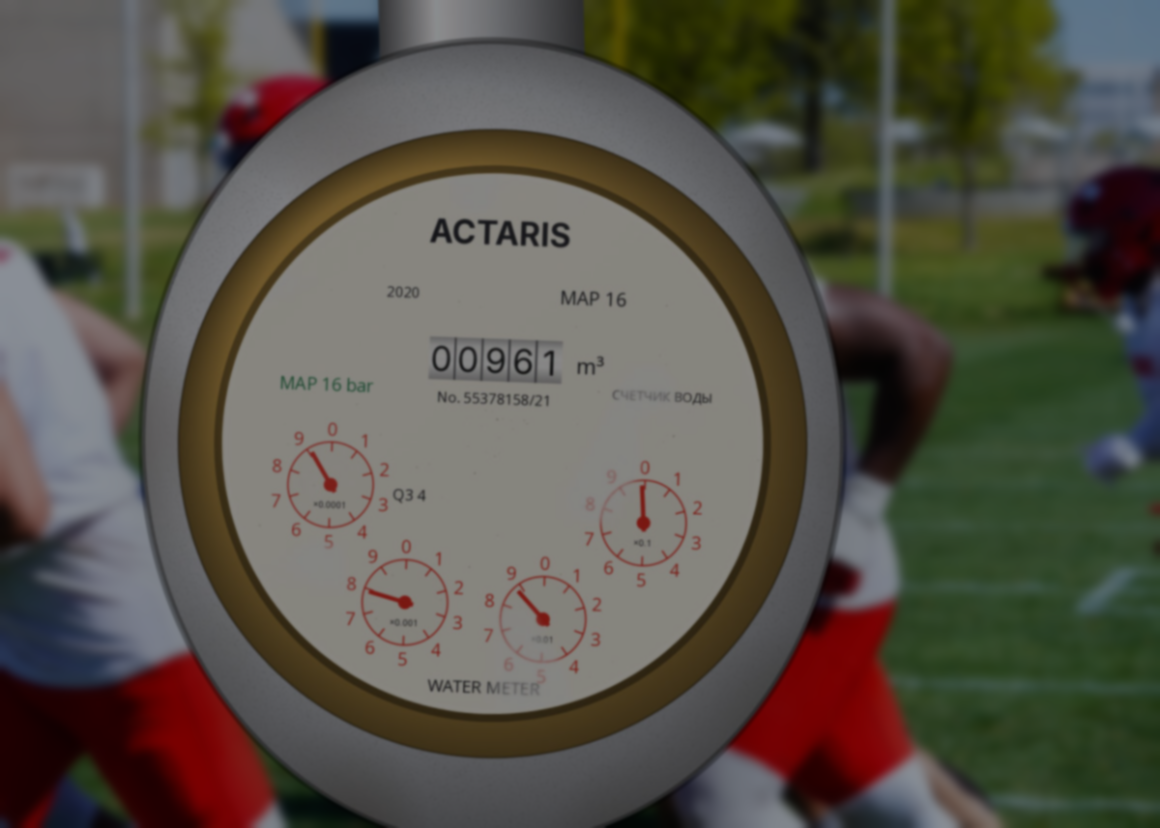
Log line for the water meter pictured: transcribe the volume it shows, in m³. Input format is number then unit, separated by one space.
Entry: 960.9879 m³
